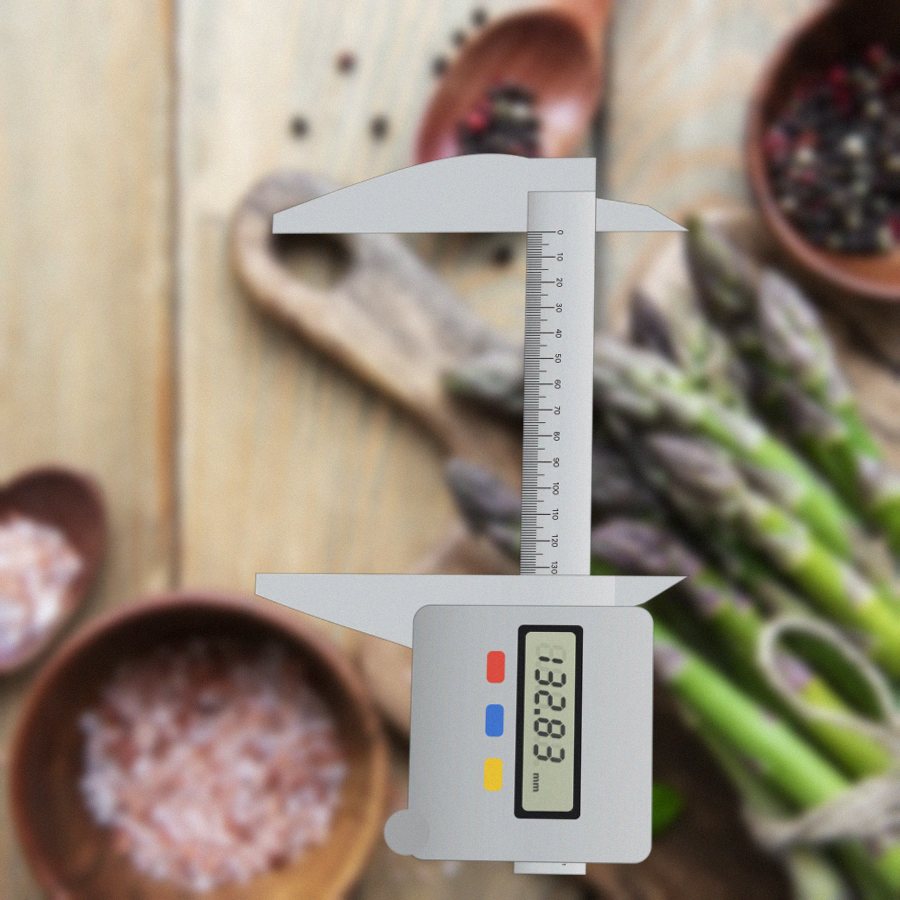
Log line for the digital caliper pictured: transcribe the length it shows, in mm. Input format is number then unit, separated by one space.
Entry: 132.83 mm
